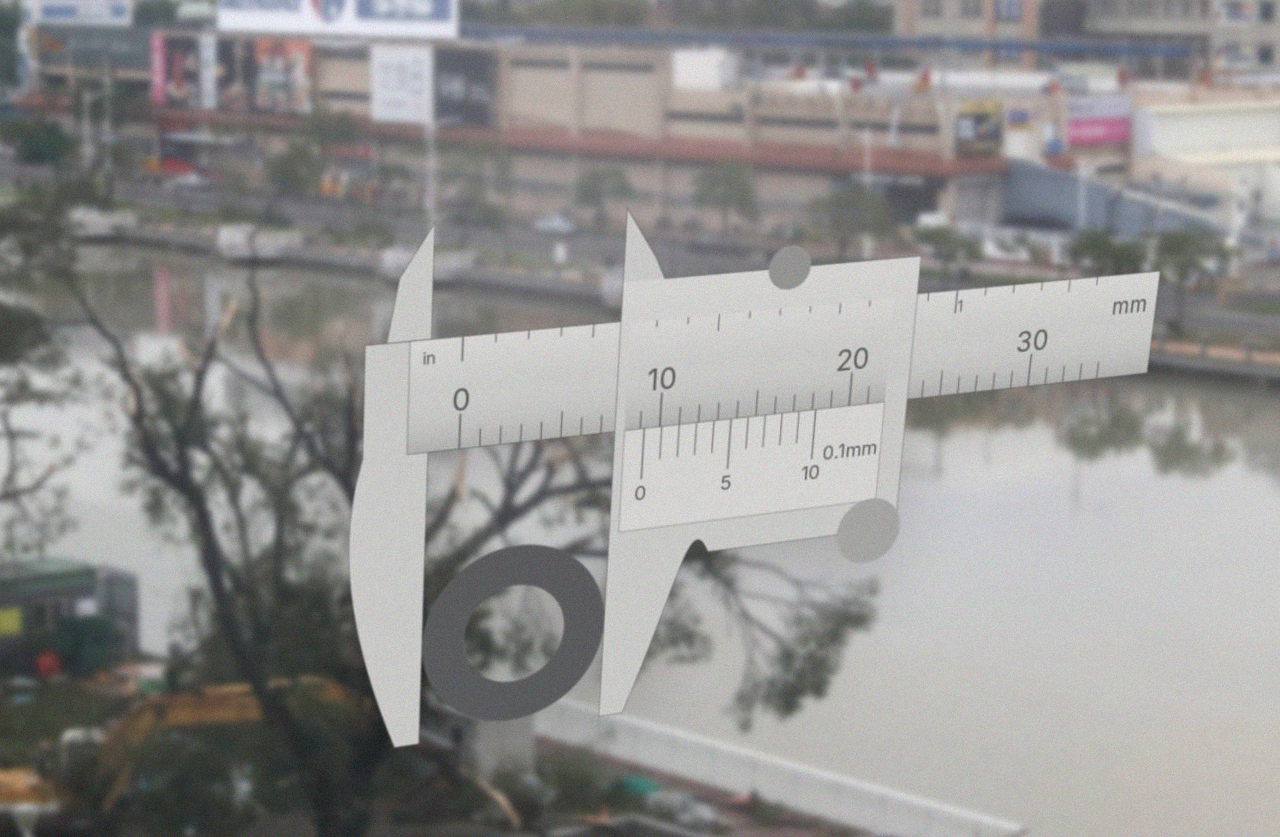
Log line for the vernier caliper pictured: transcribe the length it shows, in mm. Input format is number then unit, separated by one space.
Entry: 9.2 mm
